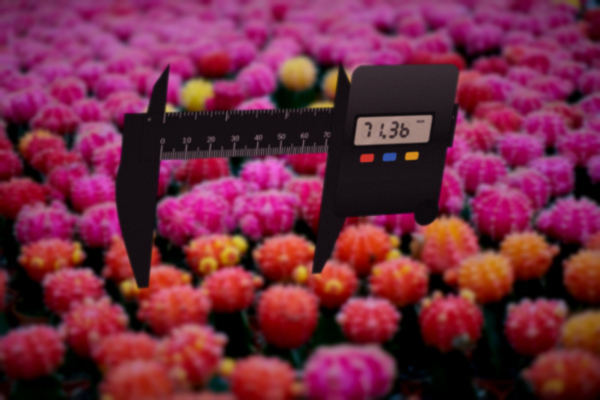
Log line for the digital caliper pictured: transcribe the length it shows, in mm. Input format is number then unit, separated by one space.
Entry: 71.36 mm
